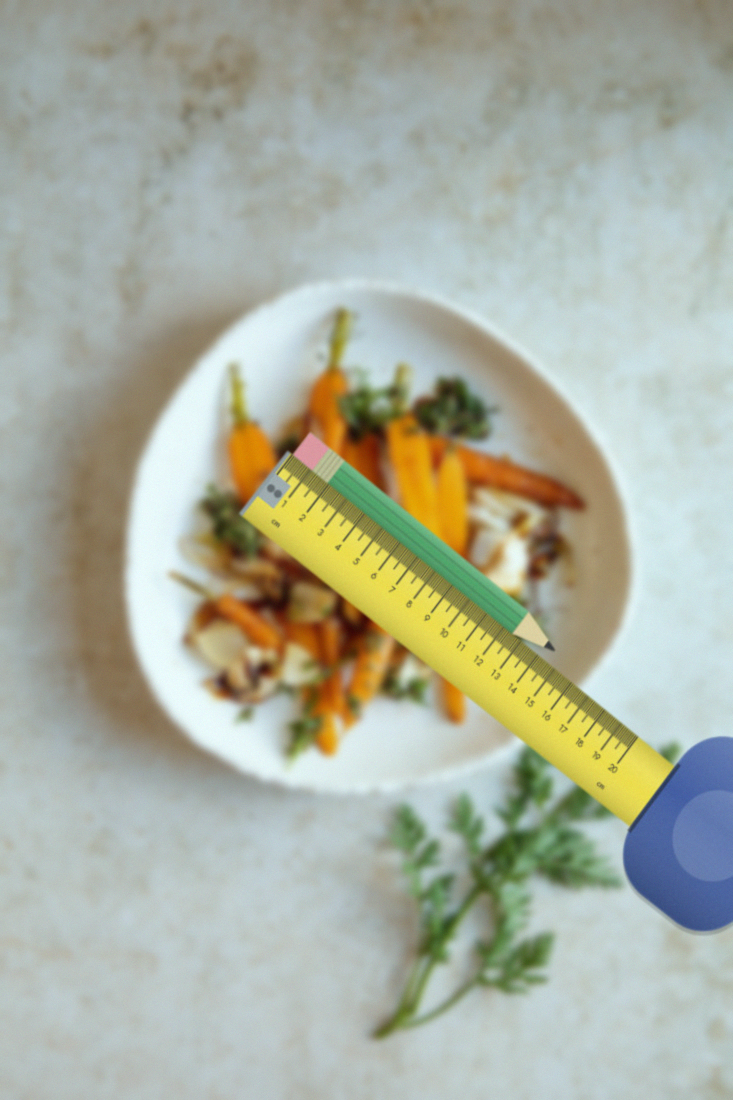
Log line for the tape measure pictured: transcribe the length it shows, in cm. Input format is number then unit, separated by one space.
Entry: 14.5 cm
